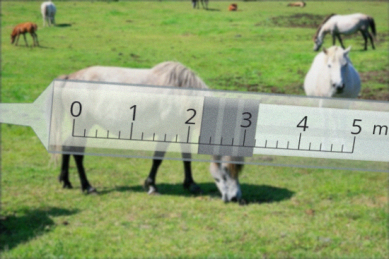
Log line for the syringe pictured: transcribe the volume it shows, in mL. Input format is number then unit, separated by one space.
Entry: 2.2 mL
